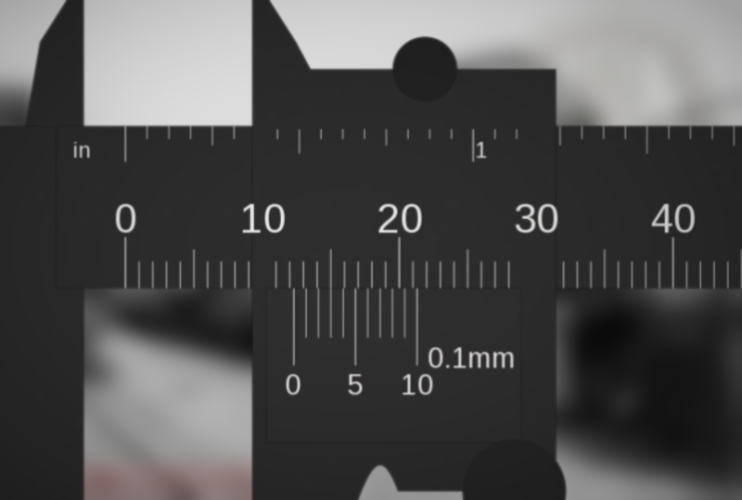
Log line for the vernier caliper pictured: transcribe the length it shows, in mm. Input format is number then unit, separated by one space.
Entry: 12.3 mm
